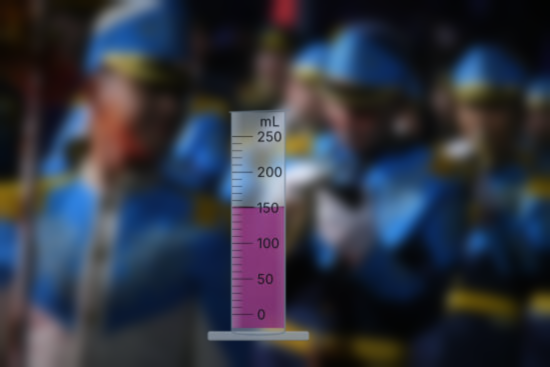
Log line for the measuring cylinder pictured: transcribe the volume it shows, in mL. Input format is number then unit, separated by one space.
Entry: 150 mL
